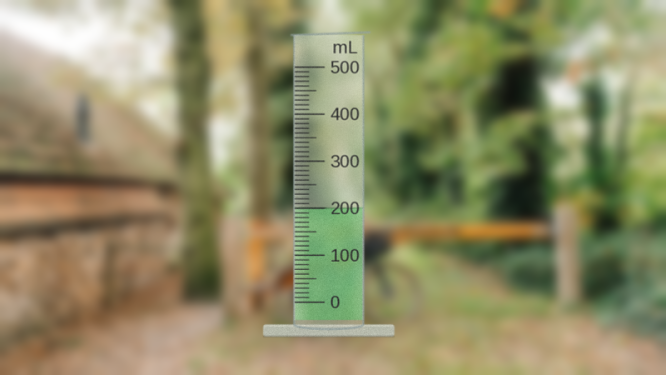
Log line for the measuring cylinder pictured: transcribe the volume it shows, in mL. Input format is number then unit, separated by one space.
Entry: 200 mL
